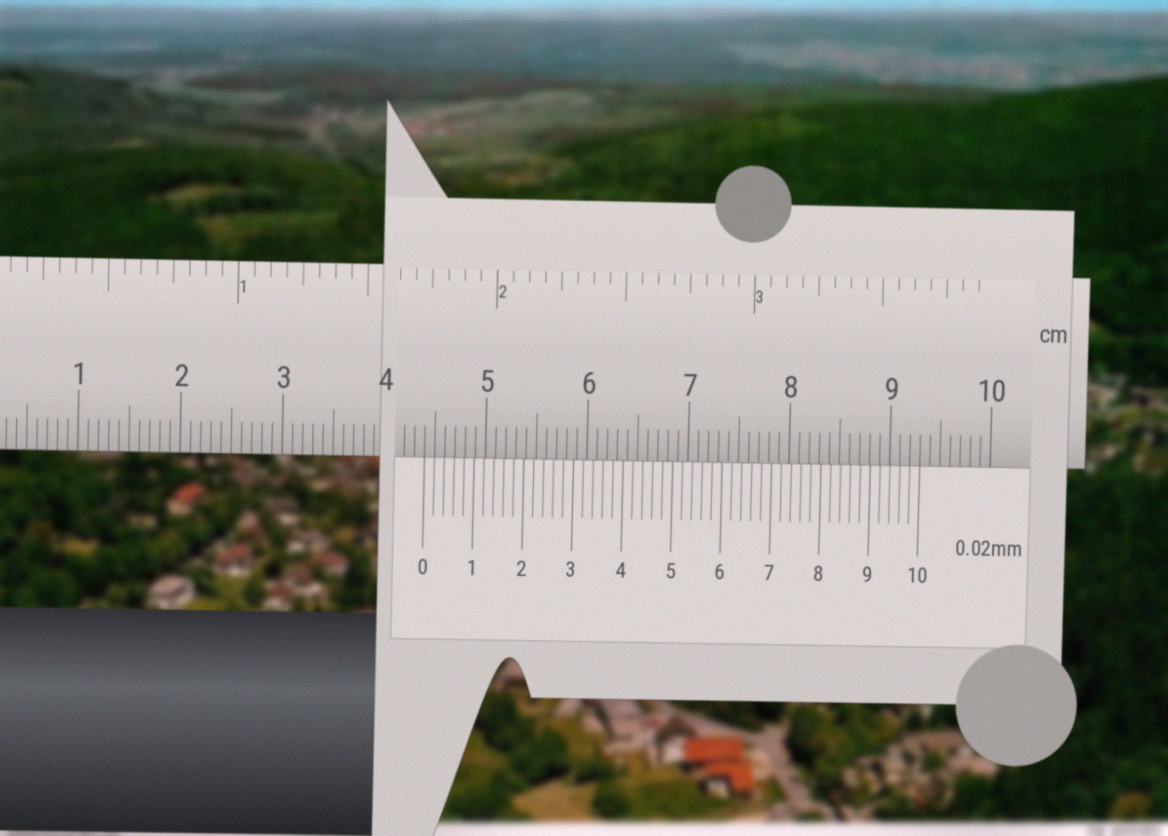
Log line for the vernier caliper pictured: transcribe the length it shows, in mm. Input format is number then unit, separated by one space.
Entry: 44.0 mm
